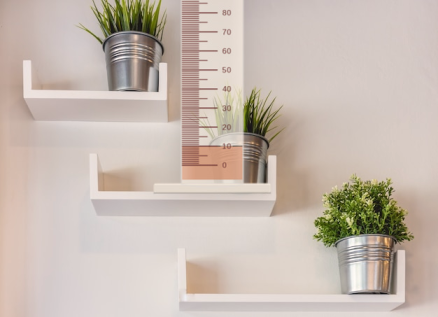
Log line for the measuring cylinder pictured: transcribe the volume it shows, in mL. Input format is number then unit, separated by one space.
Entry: 10 mL
